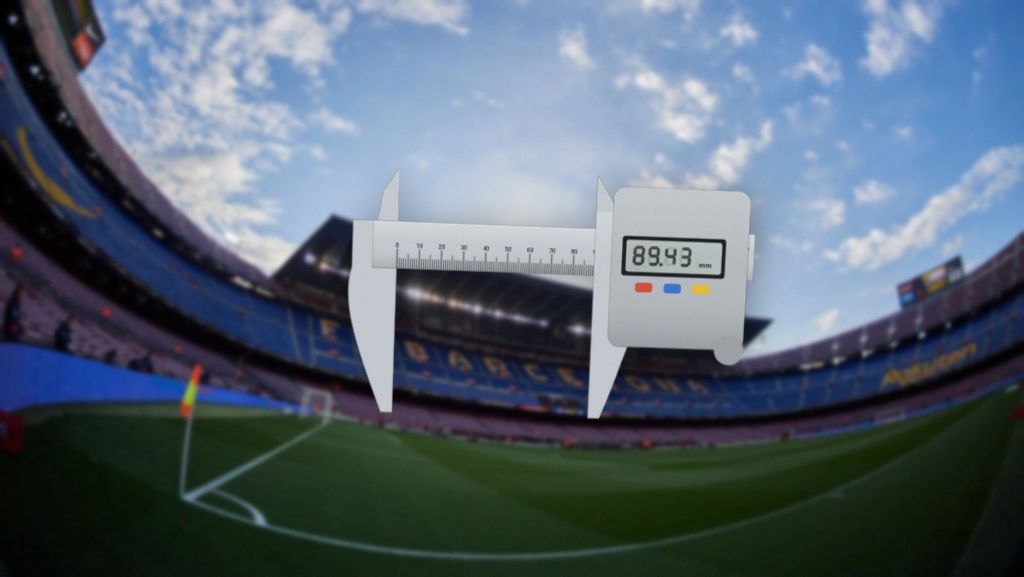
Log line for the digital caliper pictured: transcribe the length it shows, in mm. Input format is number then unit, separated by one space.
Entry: 89.43 mm
